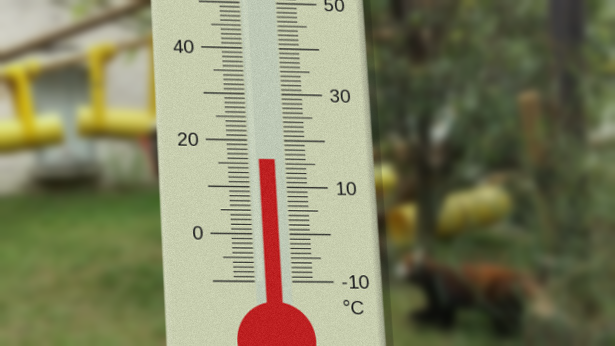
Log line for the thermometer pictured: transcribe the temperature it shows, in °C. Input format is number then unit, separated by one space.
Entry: 16 °C
